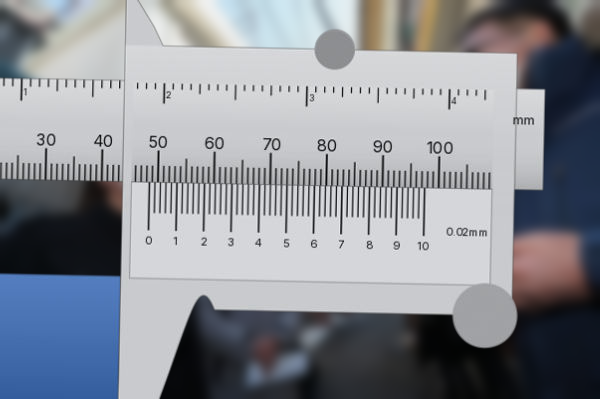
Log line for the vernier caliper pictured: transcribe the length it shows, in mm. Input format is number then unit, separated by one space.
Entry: 48.5 mm
